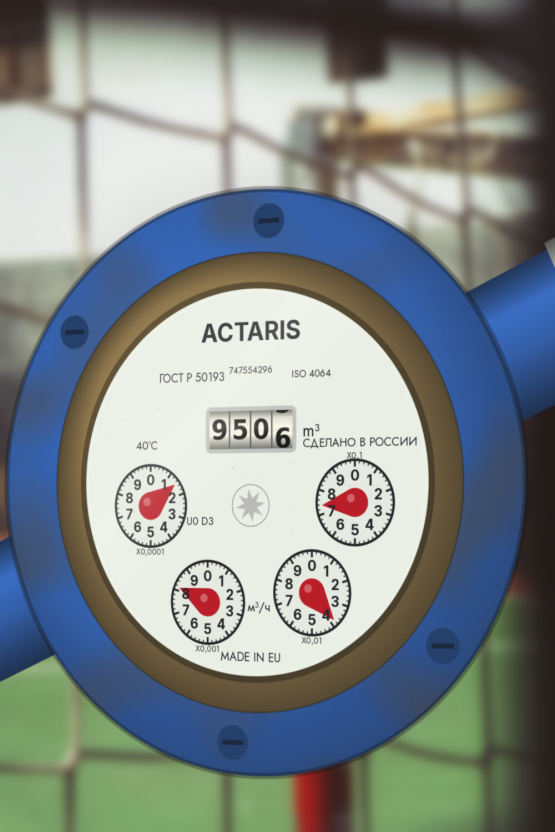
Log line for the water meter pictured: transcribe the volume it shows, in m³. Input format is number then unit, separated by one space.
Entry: 9505.7381 m³
